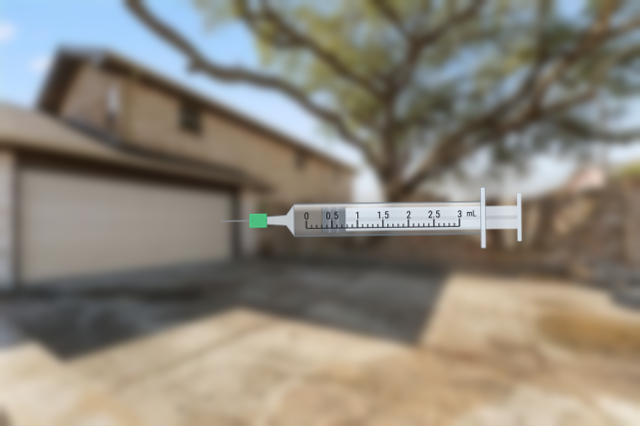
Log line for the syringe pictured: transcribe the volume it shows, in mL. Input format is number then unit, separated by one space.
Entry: 0.3 mL
